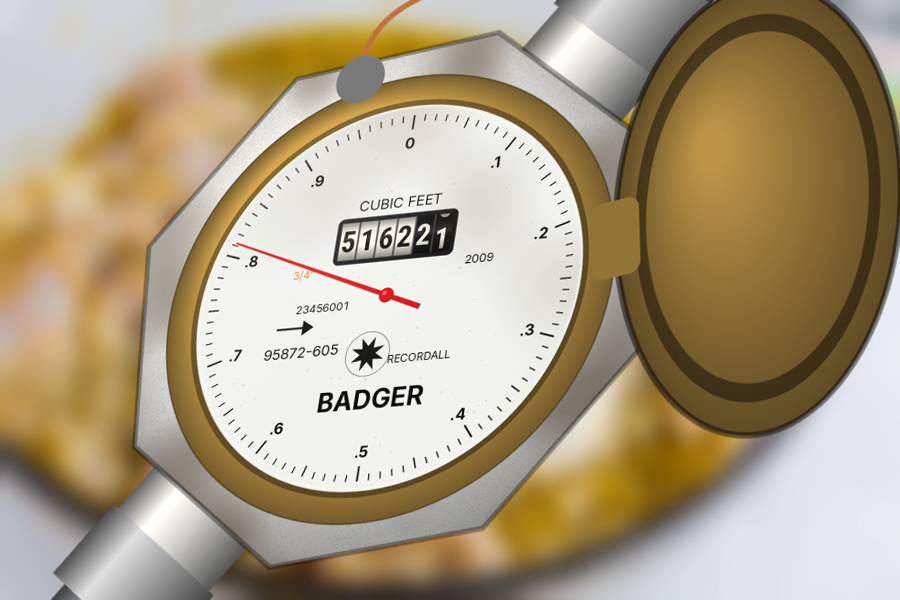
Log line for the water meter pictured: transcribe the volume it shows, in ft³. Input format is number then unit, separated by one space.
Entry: 516220.81 ft³
